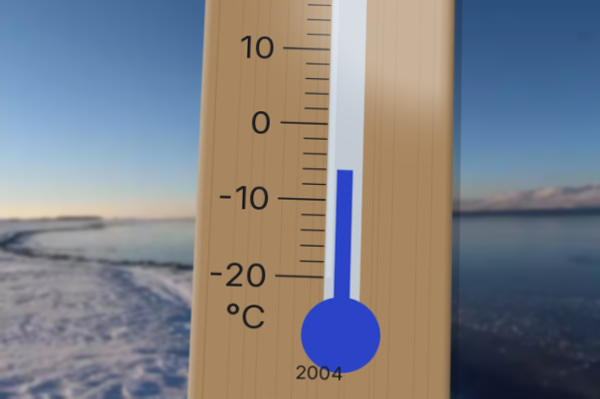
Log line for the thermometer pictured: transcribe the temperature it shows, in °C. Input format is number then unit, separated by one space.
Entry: -6 °C
